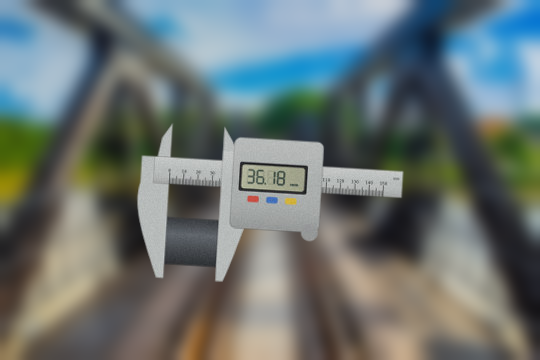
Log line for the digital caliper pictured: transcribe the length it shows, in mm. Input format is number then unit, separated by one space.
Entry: 36.18 mm
